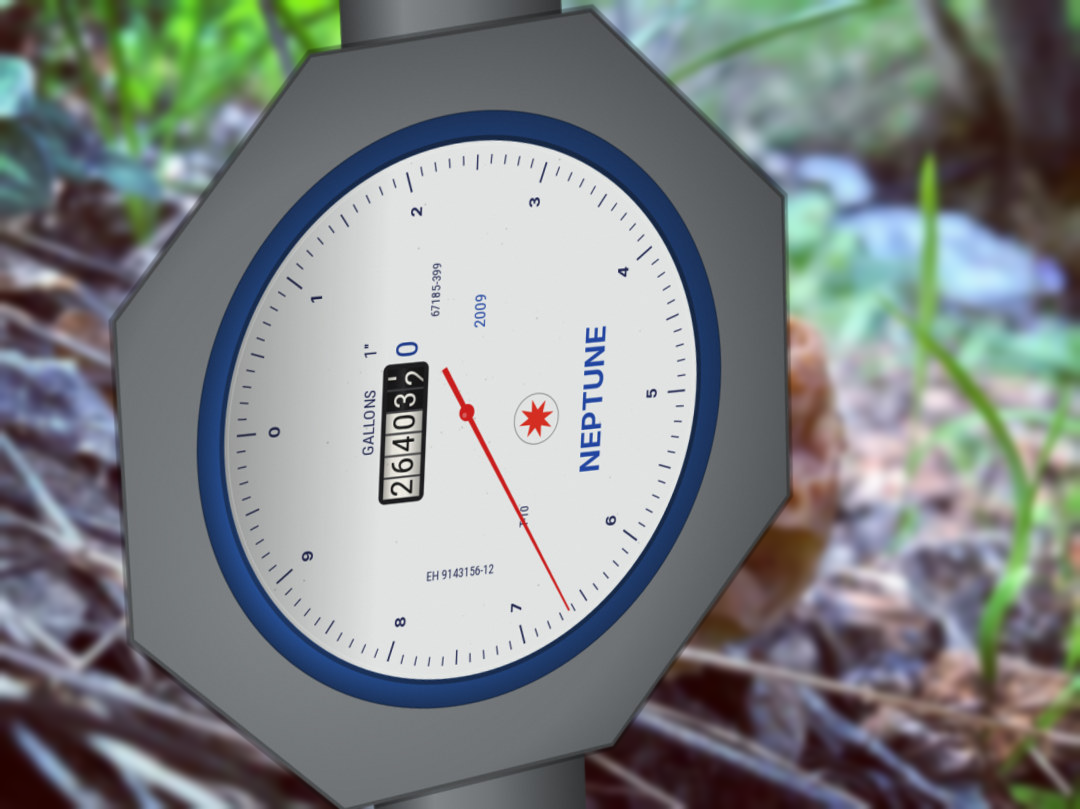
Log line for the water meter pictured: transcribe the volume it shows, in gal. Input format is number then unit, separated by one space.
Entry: 2640316.6 gal
